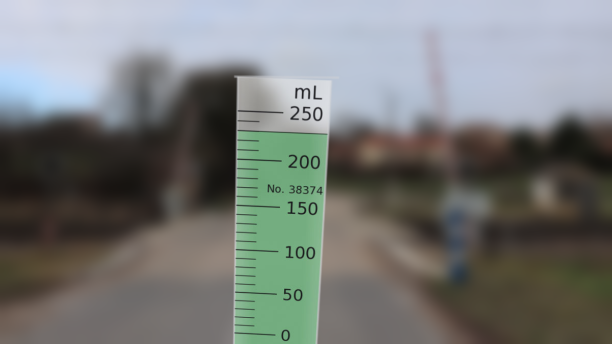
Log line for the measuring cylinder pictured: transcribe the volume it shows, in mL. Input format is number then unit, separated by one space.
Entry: 230 mL
